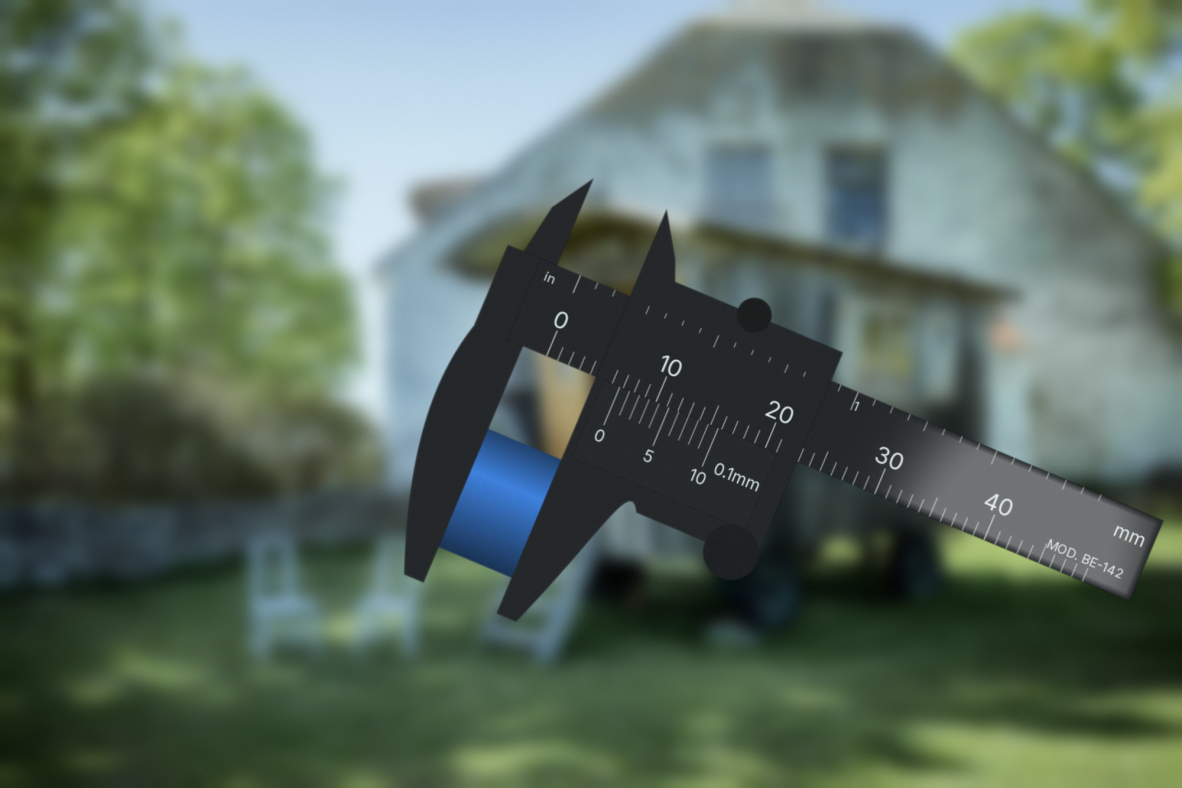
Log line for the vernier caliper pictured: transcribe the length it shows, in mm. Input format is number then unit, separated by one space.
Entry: 6.7 mm
